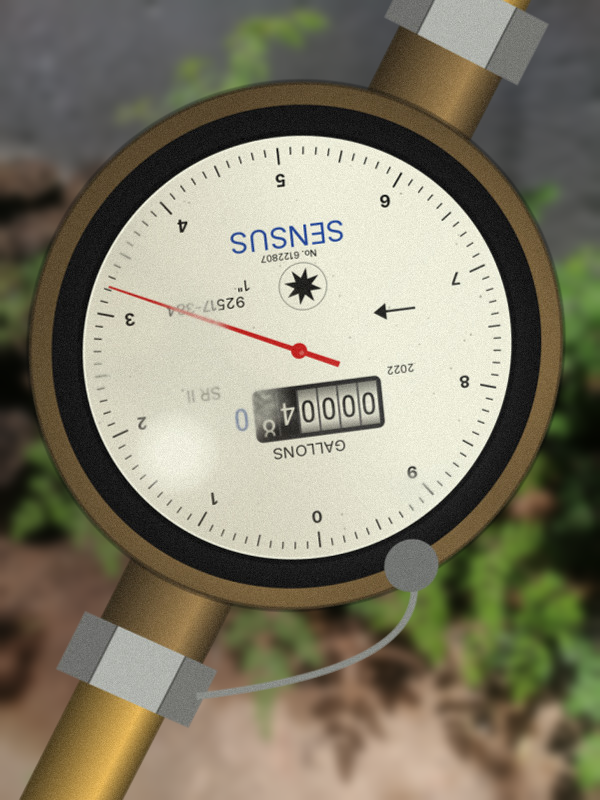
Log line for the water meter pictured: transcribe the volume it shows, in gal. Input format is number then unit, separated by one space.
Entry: 483.2 gal
